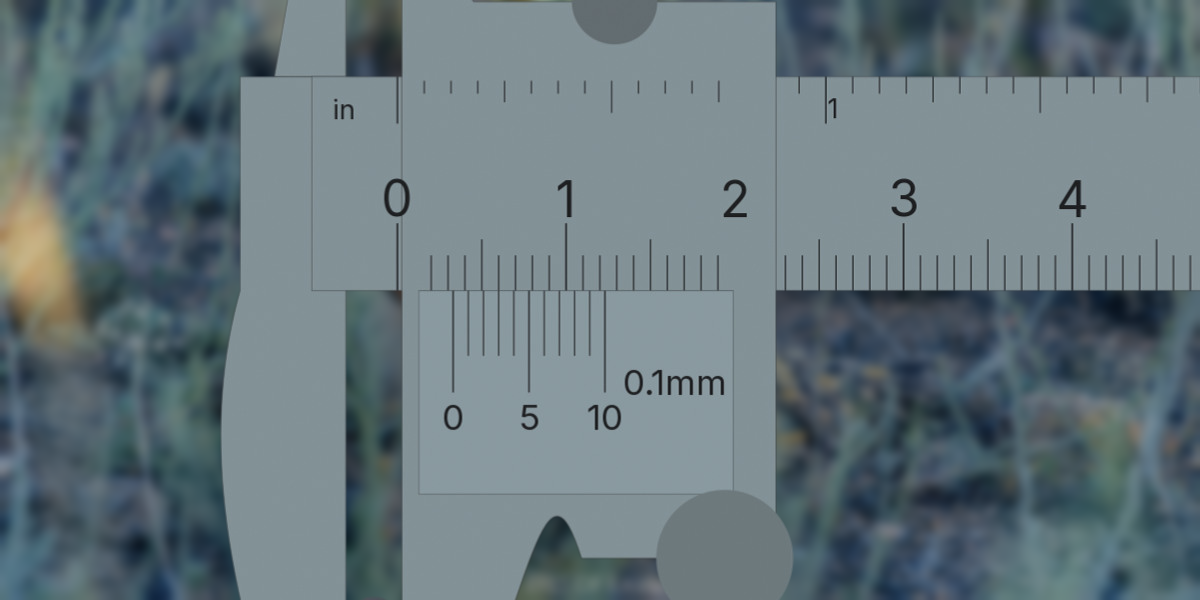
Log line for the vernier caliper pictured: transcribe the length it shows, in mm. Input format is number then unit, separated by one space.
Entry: 3.3 mm
